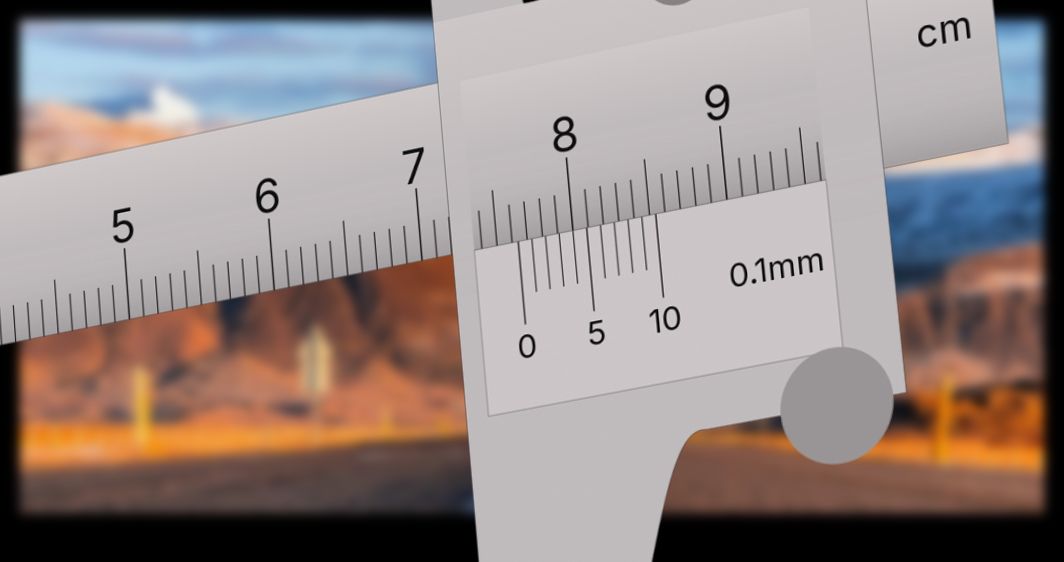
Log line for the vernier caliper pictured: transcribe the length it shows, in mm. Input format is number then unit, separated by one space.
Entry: 76.4 mm
